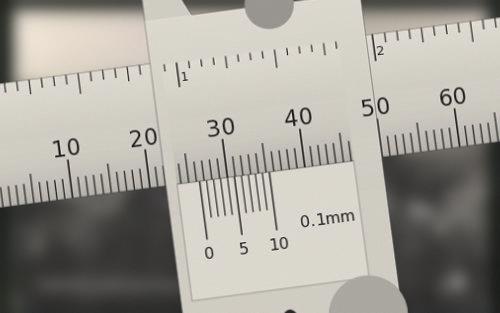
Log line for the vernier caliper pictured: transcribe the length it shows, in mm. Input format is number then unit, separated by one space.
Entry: 26.4 mm
